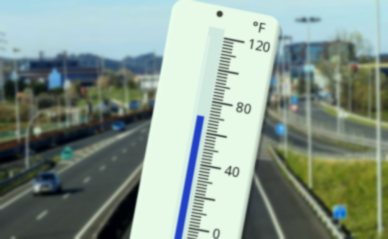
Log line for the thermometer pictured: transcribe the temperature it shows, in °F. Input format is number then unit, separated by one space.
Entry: 70 °F
